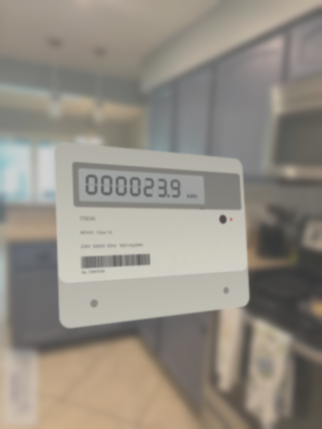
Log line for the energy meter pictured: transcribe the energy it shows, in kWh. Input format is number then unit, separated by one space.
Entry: 23.9 kWh
